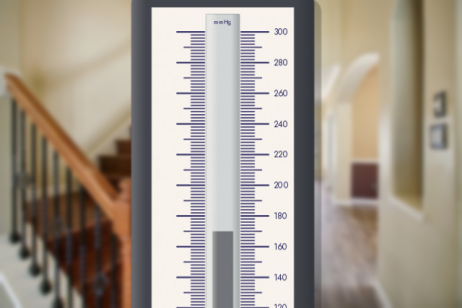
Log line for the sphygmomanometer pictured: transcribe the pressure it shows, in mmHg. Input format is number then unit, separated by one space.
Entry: 170 mmHg
